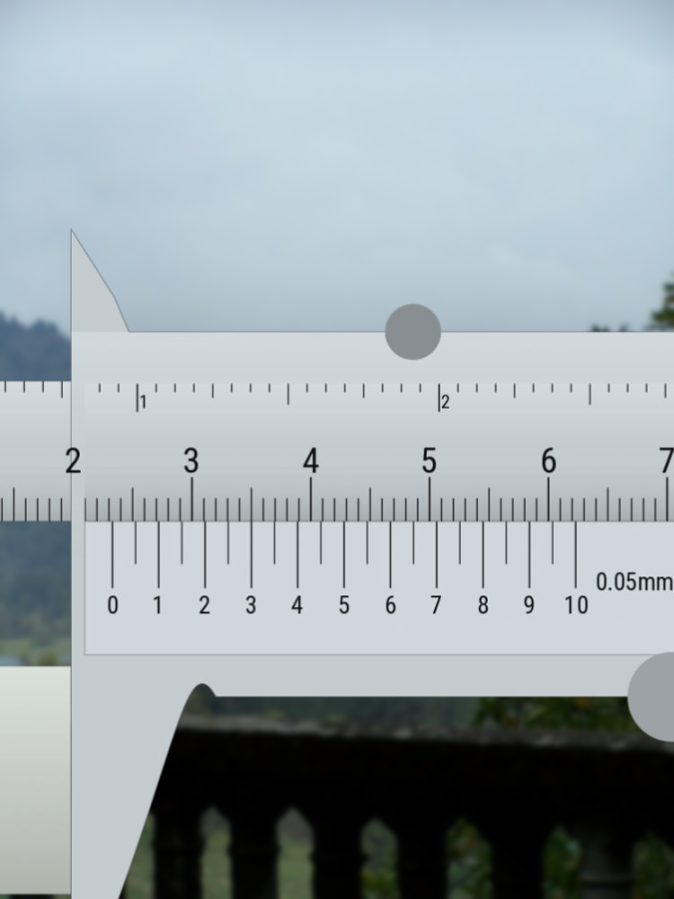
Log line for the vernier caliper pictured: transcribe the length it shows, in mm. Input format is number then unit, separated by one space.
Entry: 23.3 mm
